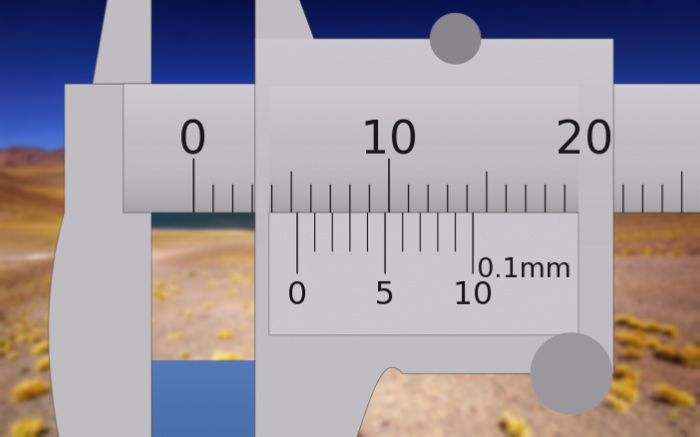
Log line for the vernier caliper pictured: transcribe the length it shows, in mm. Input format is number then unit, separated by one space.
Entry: 5.3 mm
